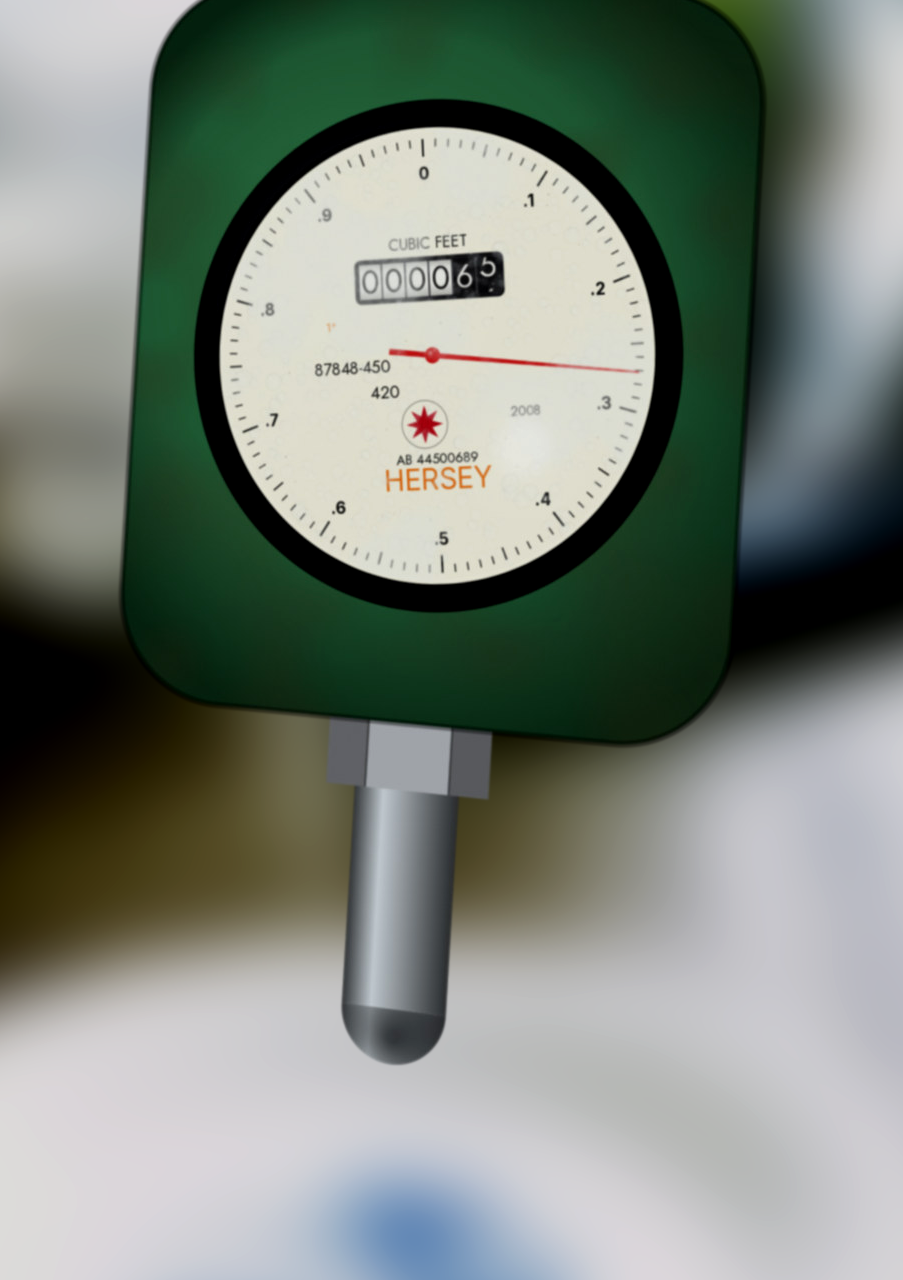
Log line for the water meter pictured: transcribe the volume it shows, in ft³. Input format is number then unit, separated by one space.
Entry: 65.27 ft³
